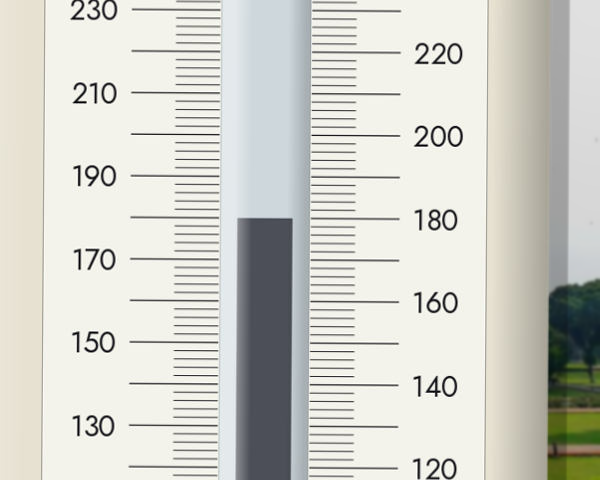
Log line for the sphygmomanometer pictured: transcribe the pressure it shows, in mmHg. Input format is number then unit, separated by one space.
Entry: 180 mmHg
